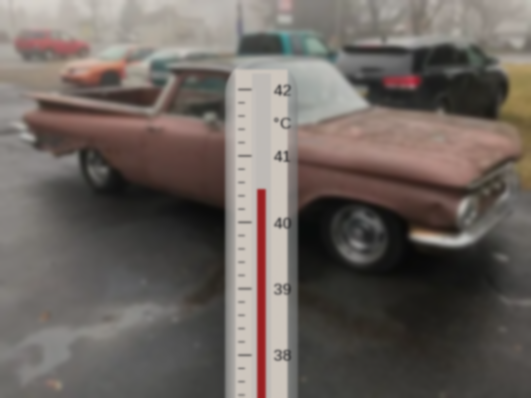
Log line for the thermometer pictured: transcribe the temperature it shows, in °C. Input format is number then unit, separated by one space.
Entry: 40.5 °C
